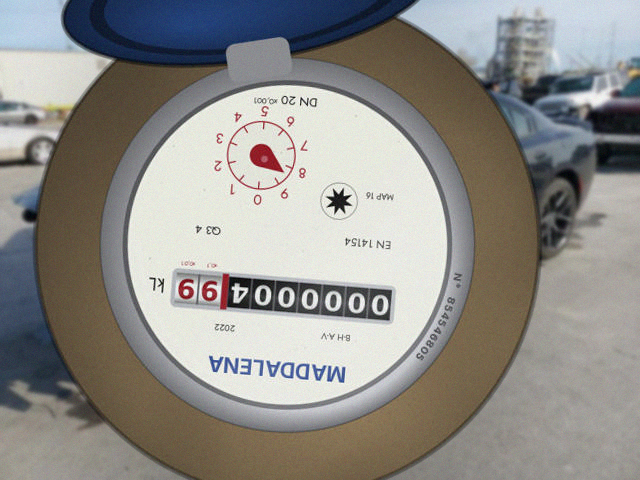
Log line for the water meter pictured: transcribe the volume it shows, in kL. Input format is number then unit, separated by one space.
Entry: 4.998 kL
